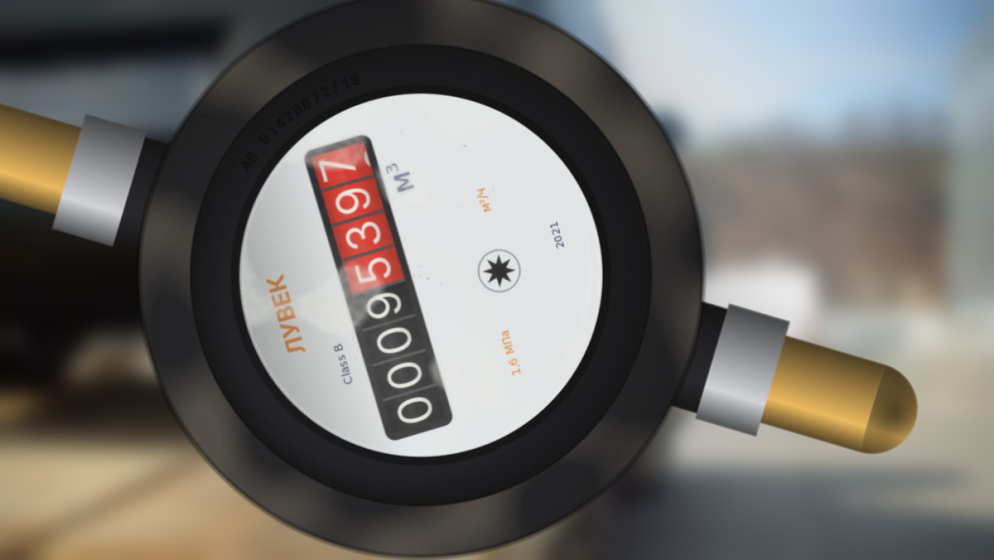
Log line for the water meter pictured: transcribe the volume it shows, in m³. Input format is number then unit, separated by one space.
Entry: 9.5397 m³
